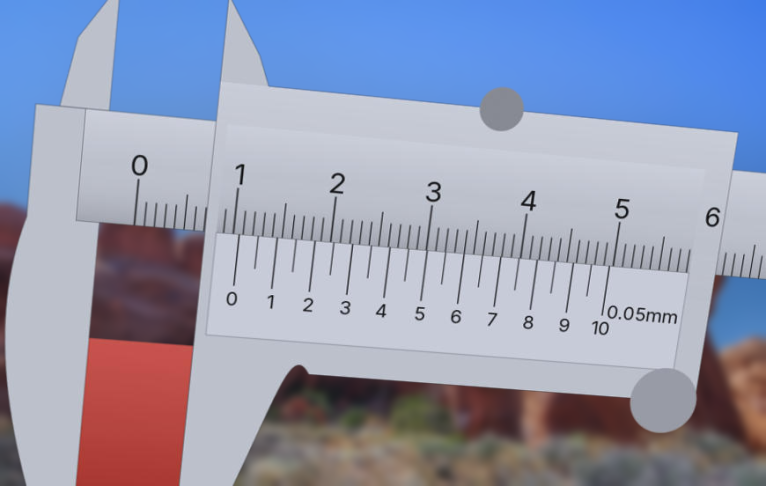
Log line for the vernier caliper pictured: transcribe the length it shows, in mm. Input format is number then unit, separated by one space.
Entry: 10.6 mm
